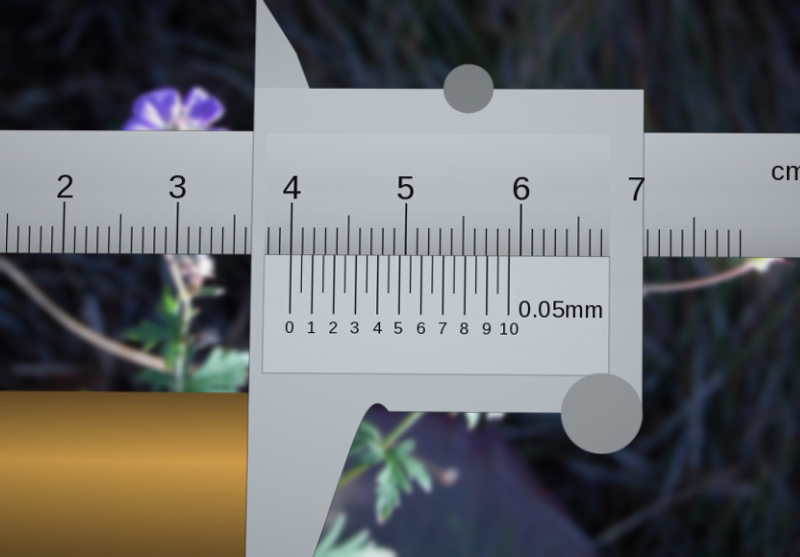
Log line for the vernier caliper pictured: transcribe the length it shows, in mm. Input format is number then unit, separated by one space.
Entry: 40.0 mm
